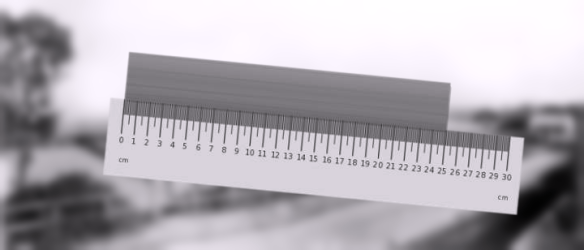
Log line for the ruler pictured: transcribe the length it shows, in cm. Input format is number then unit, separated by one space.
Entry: 25 cm
